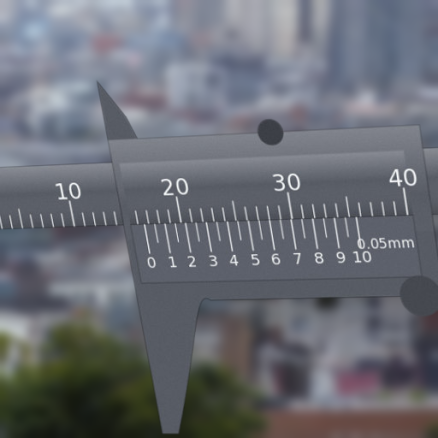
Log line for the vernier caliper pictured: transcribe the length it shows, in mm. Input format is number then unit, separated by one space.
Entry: 16.6 mm
